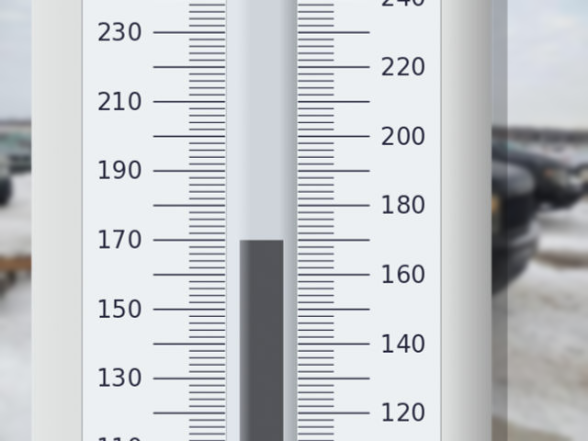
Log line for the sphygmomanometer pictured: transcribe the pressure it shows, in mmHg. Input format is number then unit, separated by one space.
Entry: 170 mmHg
